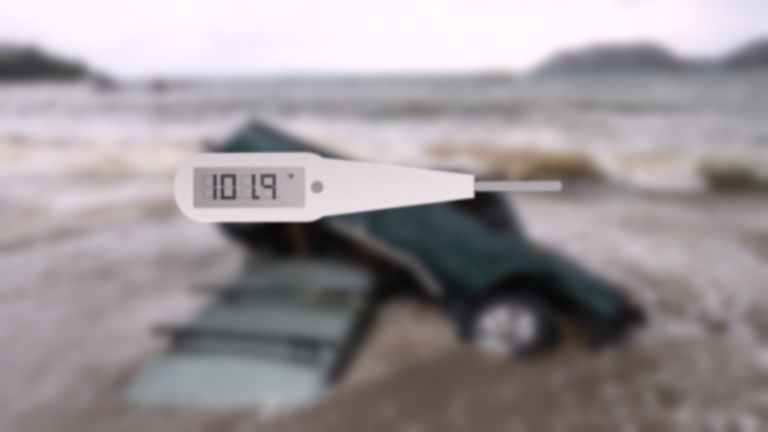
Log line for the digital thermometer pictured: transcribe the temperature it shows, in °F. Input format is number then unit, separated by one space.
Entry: 101.9 °F
